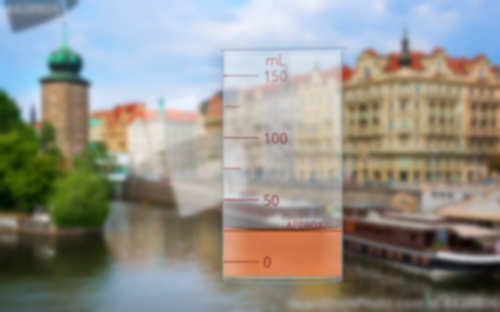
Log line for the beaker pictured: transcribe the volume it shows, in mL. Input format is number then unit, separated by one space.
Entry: 25 mL
